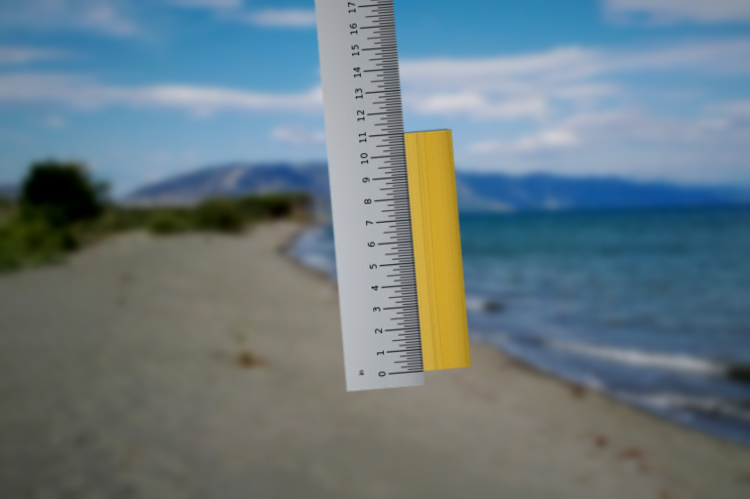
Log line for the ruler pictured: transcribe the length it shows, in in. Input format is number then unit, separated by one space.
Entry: 11 in
